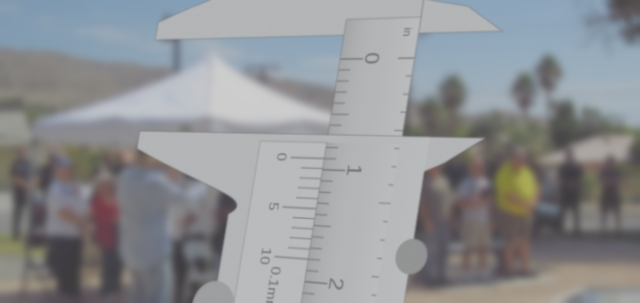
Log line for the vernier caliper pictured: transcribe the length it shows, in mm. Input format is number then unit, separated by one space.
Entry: 9.0 mm
